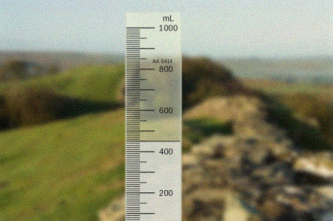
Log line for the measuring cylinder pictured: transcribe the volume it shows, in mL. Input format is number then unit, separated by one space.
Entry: 450 mL
